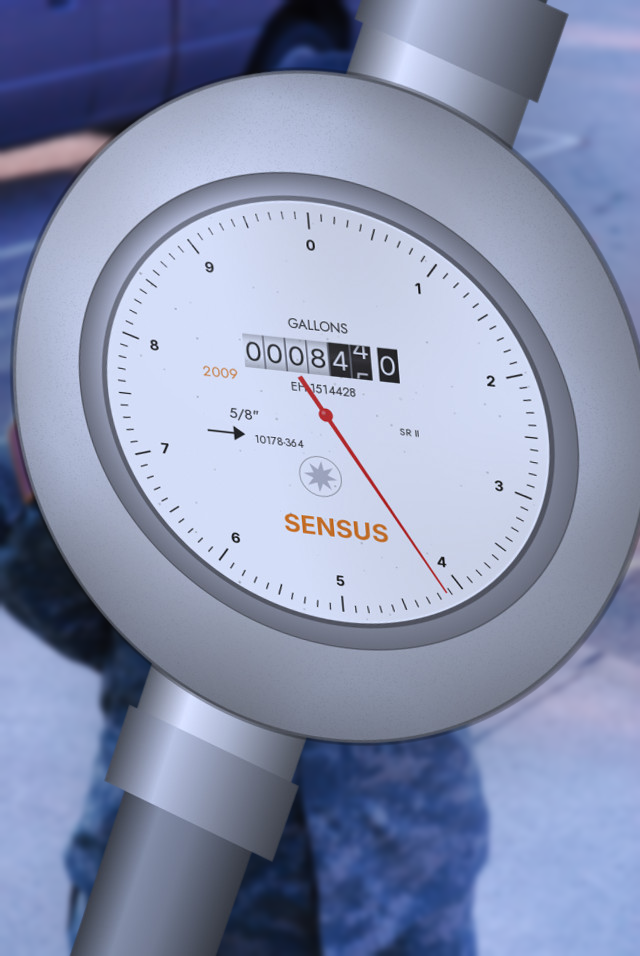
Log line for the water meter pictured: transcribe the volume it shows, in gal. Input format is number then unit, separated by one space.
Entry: 8444.1 gal
